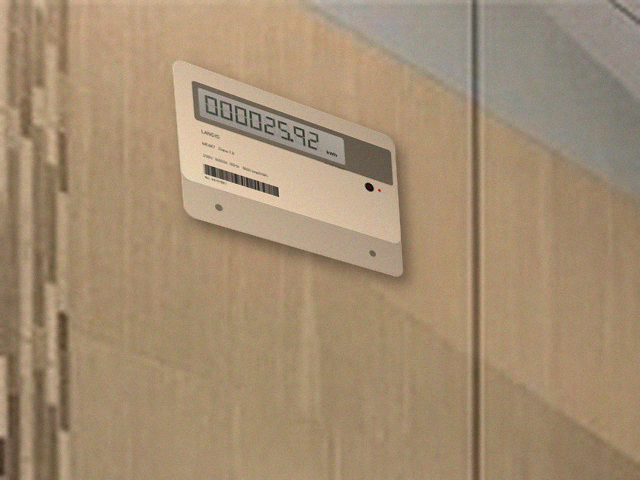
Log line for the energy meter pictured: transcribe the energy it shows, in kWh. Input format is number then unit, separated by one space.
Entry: 25.92 kWh
